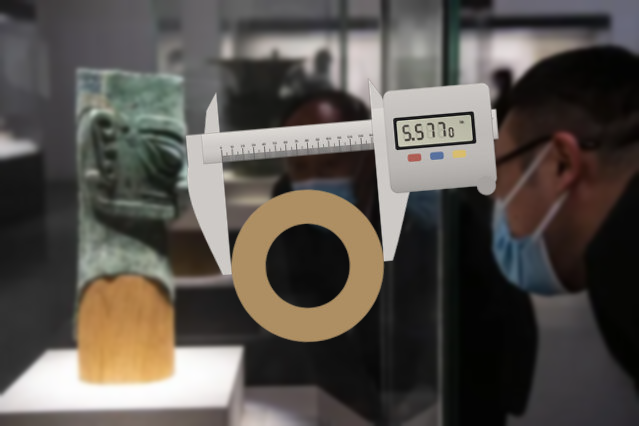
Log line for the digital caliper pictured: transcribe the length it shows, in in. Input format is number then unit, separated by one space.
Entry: 5.5770 in
